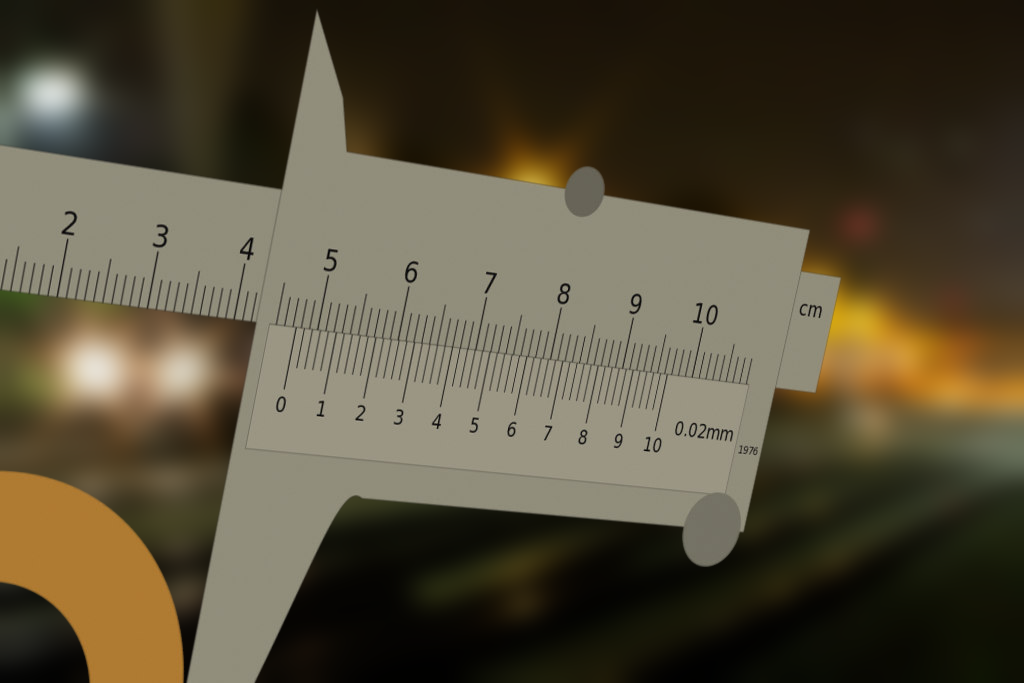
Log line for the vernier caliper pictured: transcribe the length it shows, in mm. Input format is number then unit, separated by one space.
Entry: 47.4 mm
